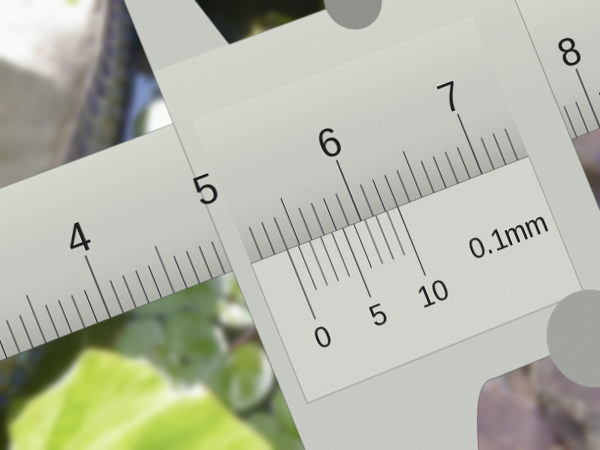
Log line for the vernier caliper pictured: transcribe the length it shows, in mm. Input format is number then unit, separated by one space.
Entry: 54.0 mm
